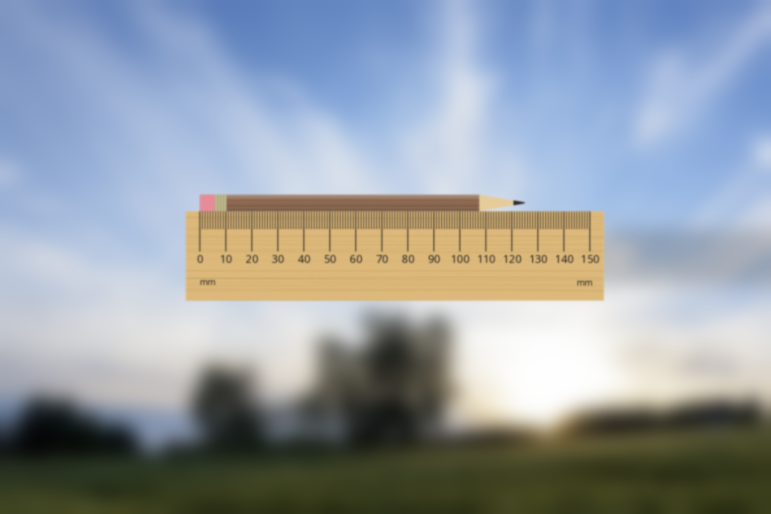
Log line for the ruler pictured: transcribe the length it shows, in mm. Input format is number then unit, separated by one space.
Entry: 125 mm
